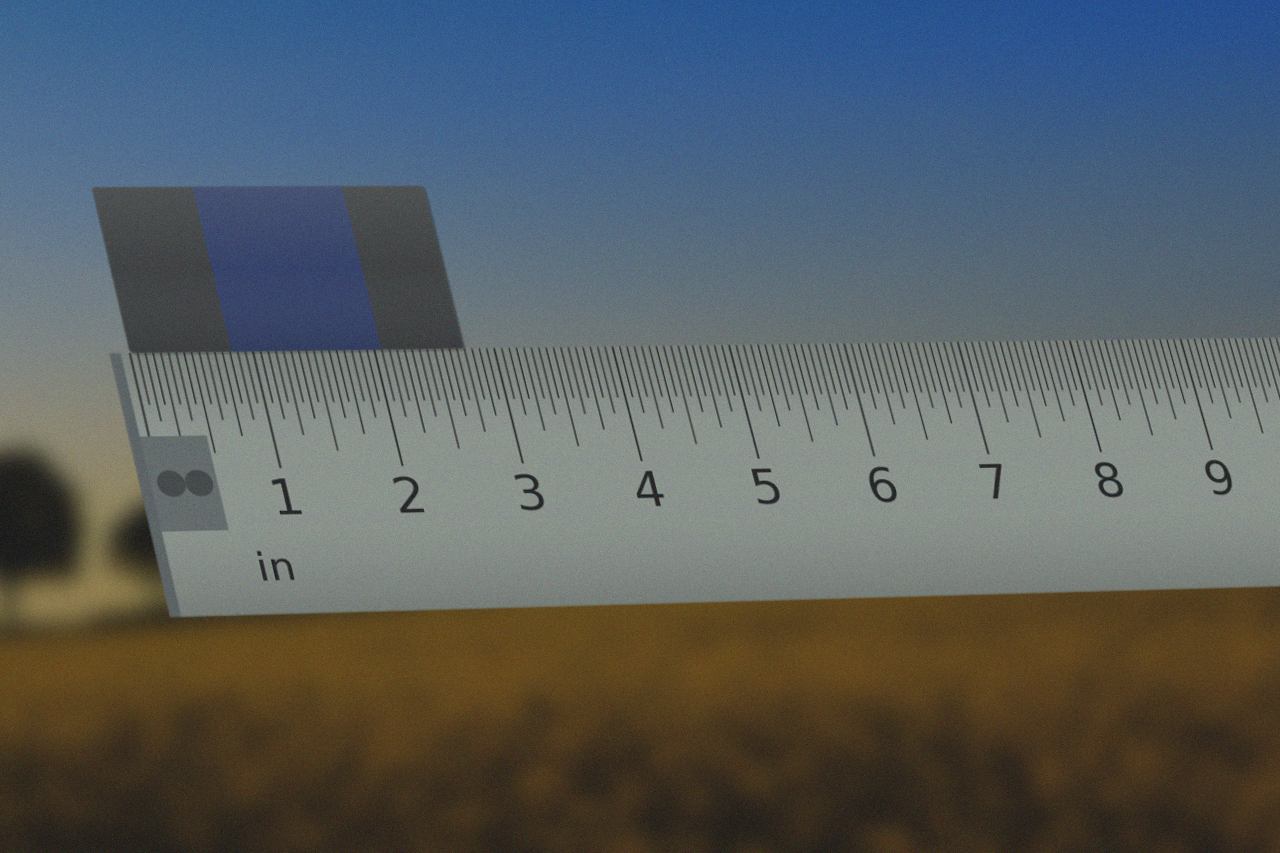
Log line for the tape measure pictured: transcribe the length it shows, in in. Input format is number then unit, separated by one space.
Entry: 2.75 in
